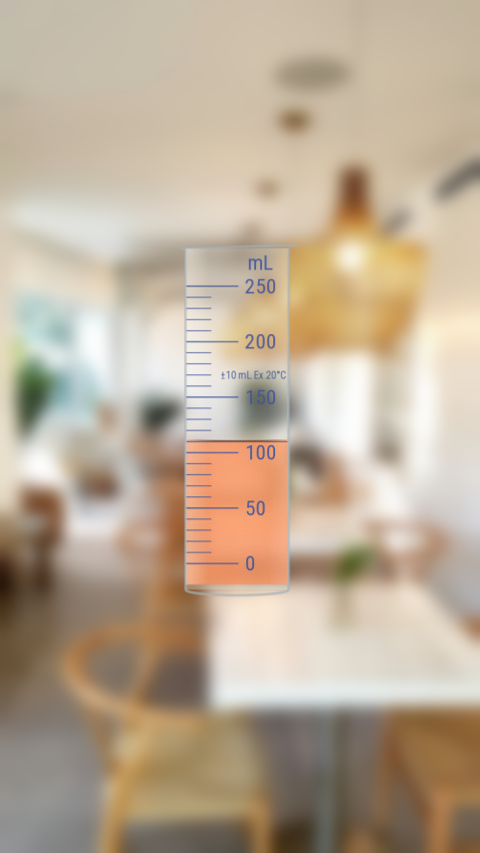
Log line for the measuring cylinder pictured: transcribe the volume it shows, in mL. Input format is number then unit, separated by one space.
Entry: 110 mL
